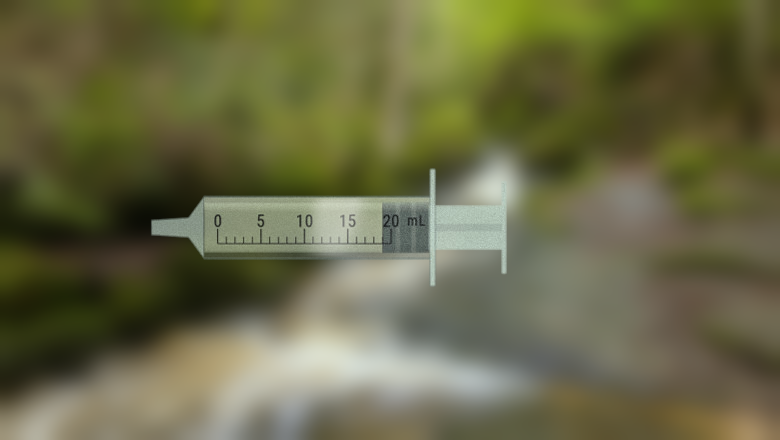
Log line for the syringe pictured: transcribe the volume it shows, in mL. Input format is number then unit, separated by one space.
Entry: 19 mL
